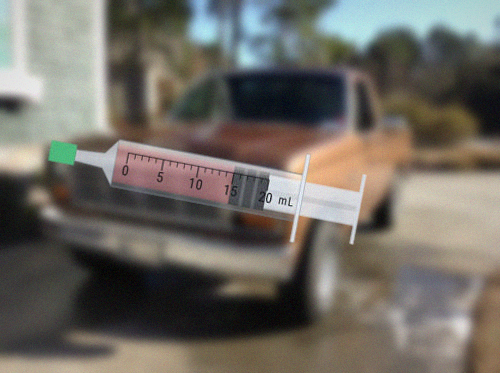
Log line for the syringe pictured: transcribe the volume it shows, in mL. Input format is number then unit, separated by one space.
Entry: 15 mL
